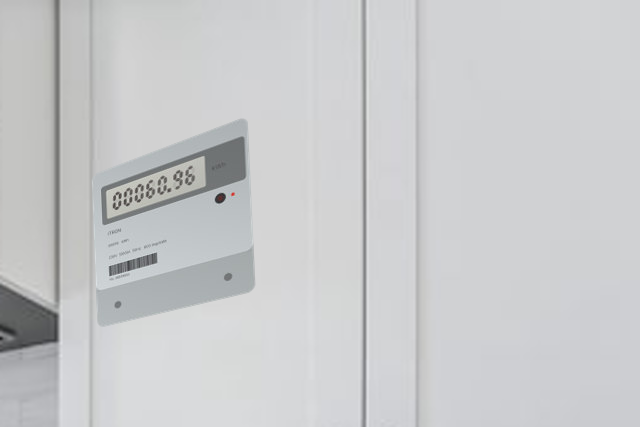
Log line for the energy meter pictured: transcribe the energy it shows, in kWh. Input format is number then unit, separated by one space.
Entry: 60.96 kWh
